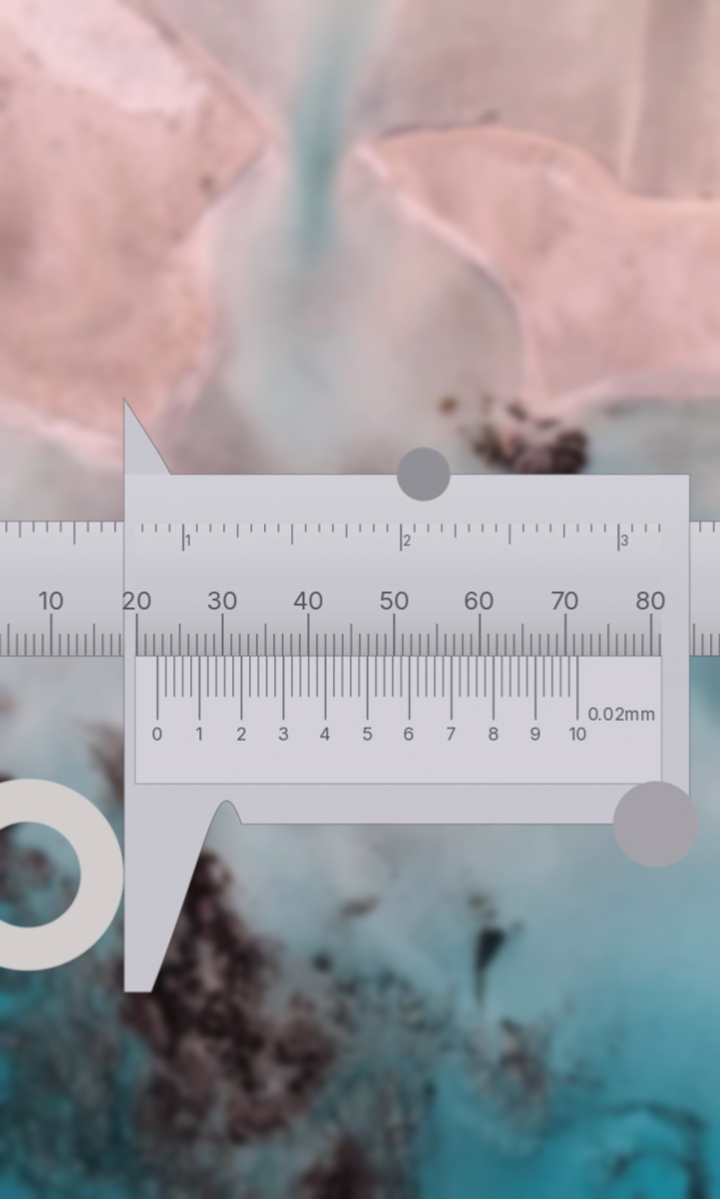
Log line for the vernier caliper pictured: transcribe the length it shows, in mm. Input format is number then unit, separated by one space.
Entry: 22.4 mm
